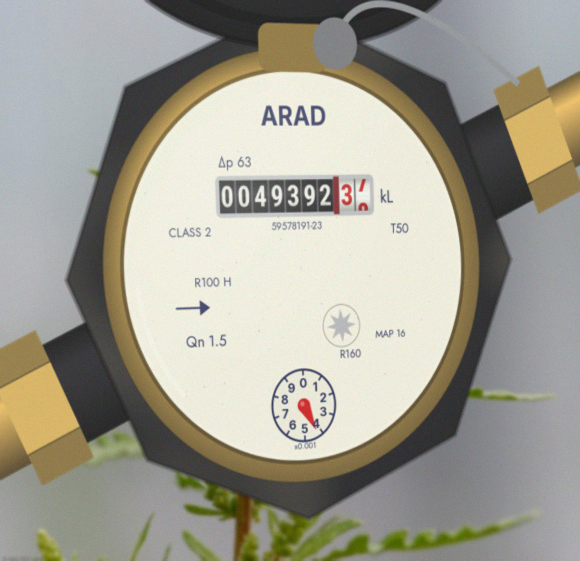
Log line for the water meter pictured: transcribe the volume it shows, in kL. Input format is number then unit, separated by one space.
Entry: 49392.374 kL
